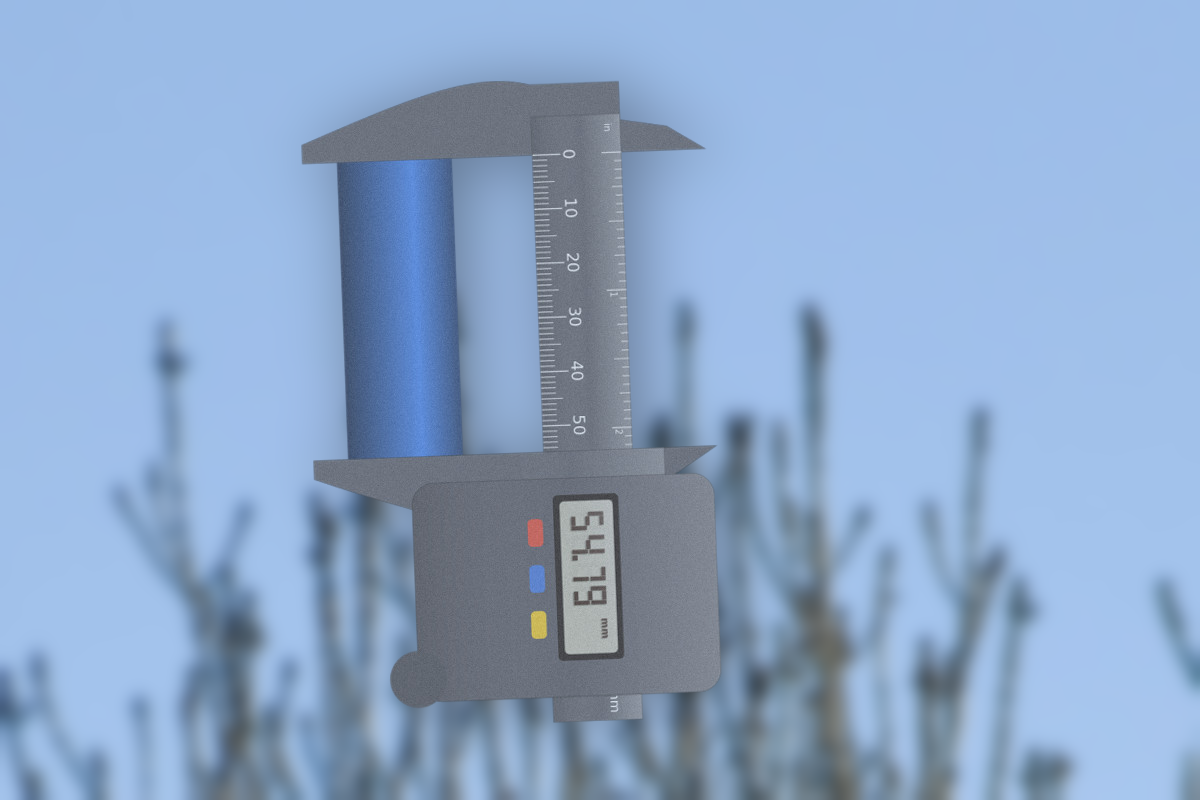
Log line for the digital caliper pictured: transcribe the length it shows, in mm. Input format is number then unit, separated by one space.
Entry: 54.79 mm
